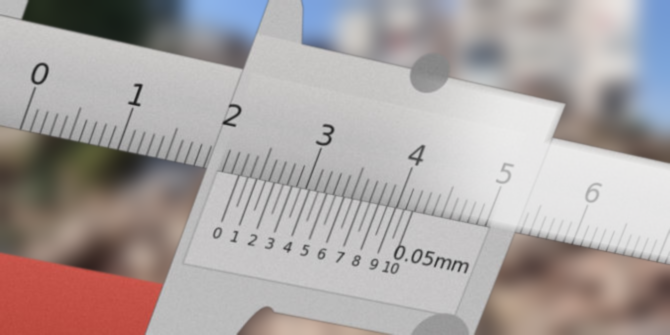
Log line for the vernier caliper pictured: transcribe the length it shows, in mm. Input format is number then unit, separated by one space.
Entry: 22.8 mm
